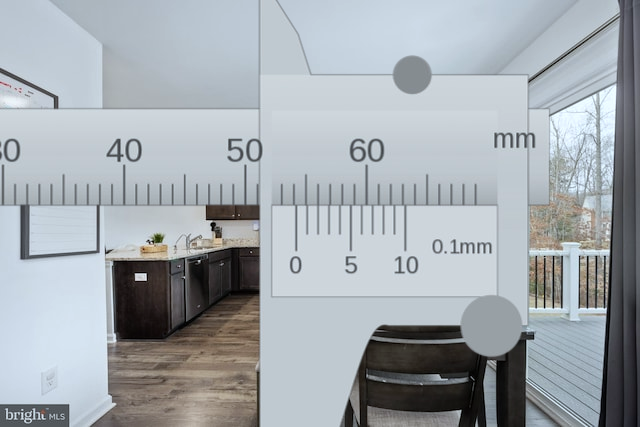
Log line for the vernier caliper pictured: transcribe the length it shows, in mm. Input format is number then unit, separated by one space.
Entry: 54.2 mm
